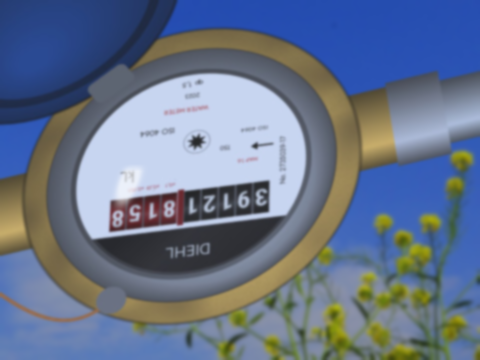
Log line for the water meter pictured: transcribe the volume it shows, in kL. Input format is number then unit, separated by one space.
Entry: 39121.8158 kL
